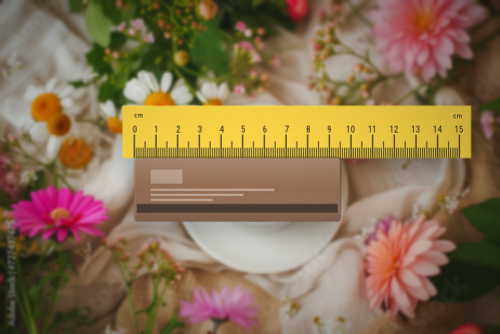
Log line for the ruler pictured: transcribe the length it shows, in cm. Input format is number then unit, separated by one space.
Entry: 9.5 cm
